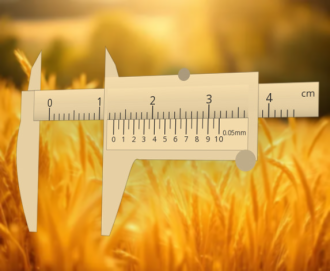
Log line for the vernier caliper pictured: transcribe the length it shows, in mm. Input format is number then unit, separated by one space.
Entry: 12.8 mm
